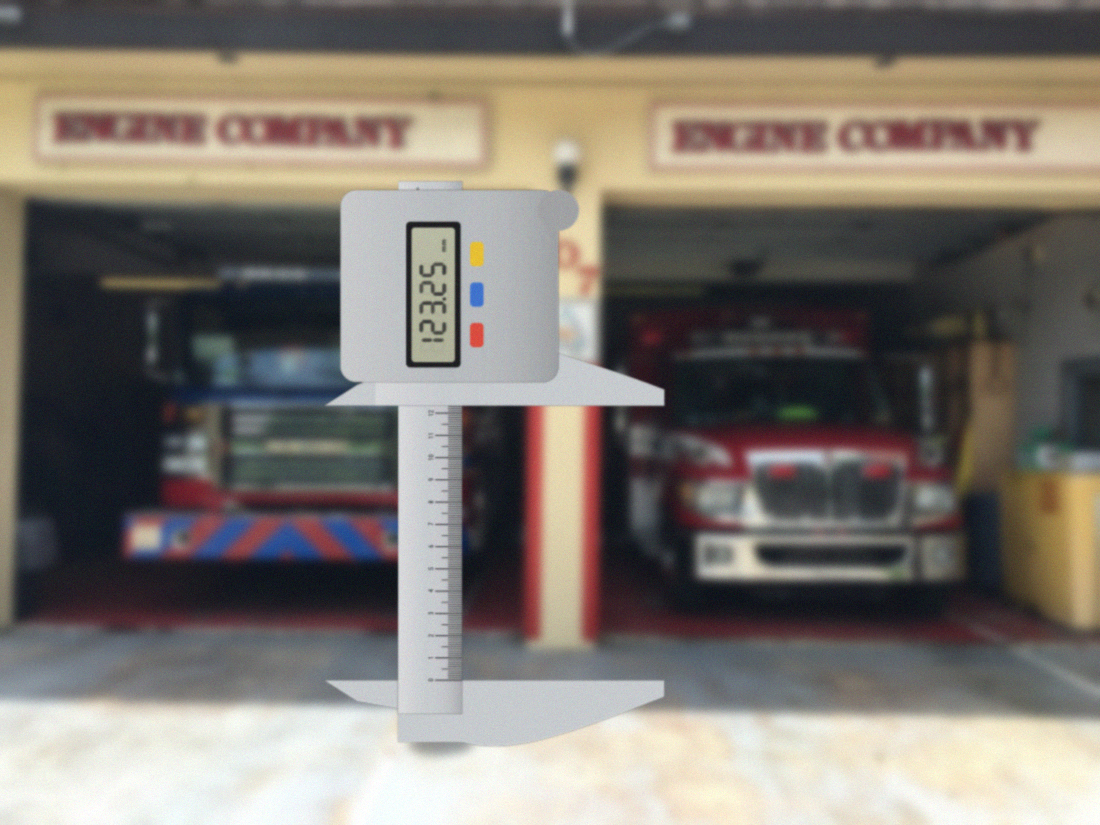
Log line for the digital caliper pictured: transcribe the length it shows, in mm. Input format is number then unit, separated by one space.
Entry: 123.25 mm
